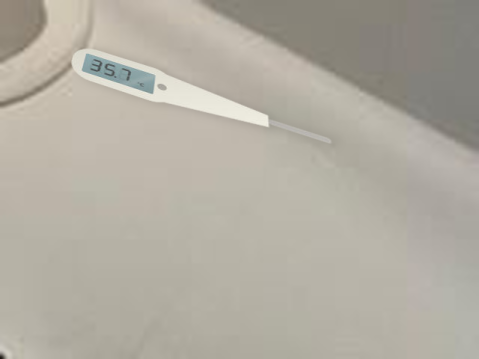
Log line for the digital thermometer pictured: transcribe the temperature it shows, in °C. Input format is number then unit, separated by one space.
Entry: 35.7 °C
